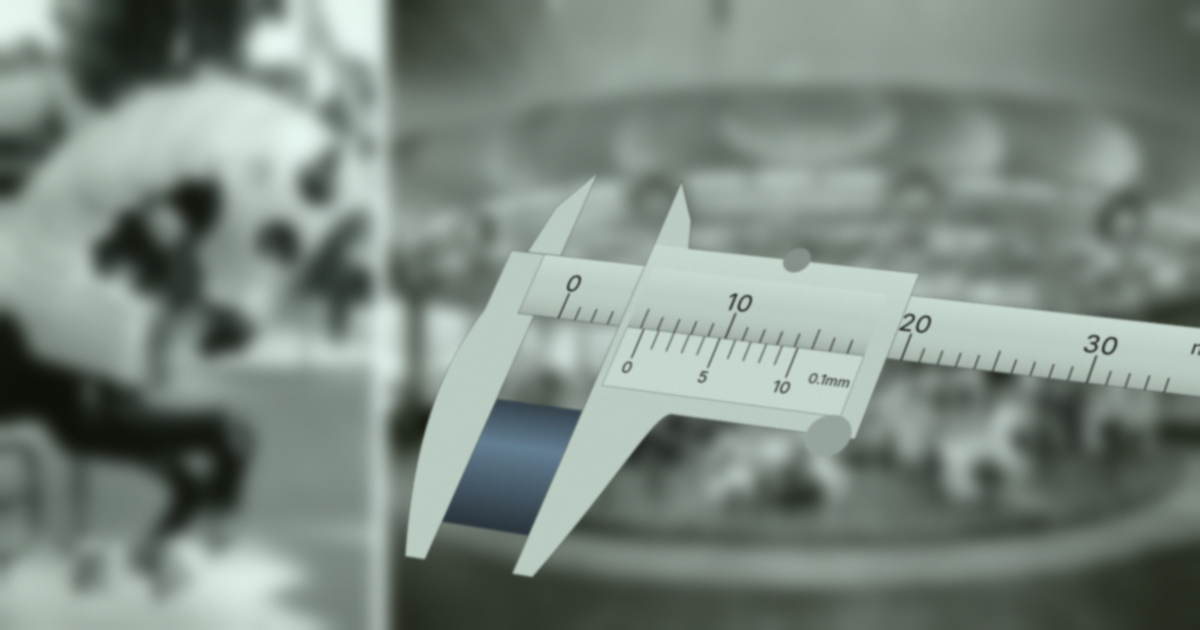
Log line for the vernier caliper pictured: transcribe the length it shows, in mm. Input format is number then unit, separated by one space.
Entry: 5.2 mm
